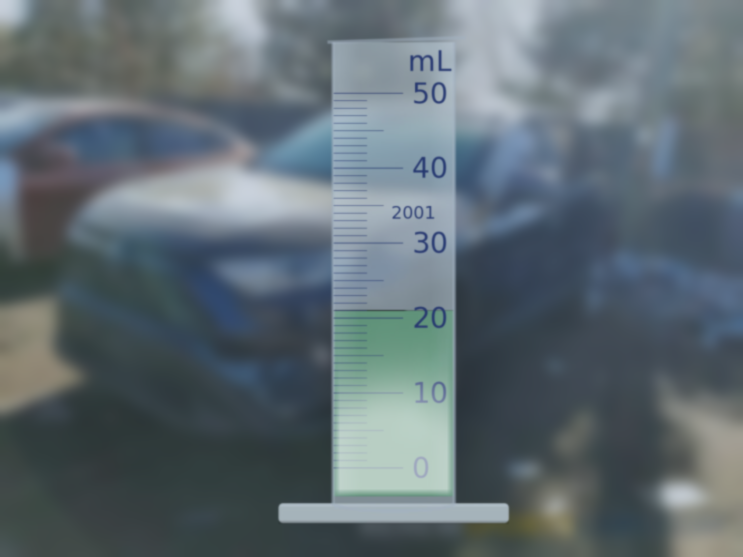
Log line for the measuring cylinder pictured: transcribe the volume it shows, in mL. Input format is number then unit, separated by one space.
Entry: 21 mL
